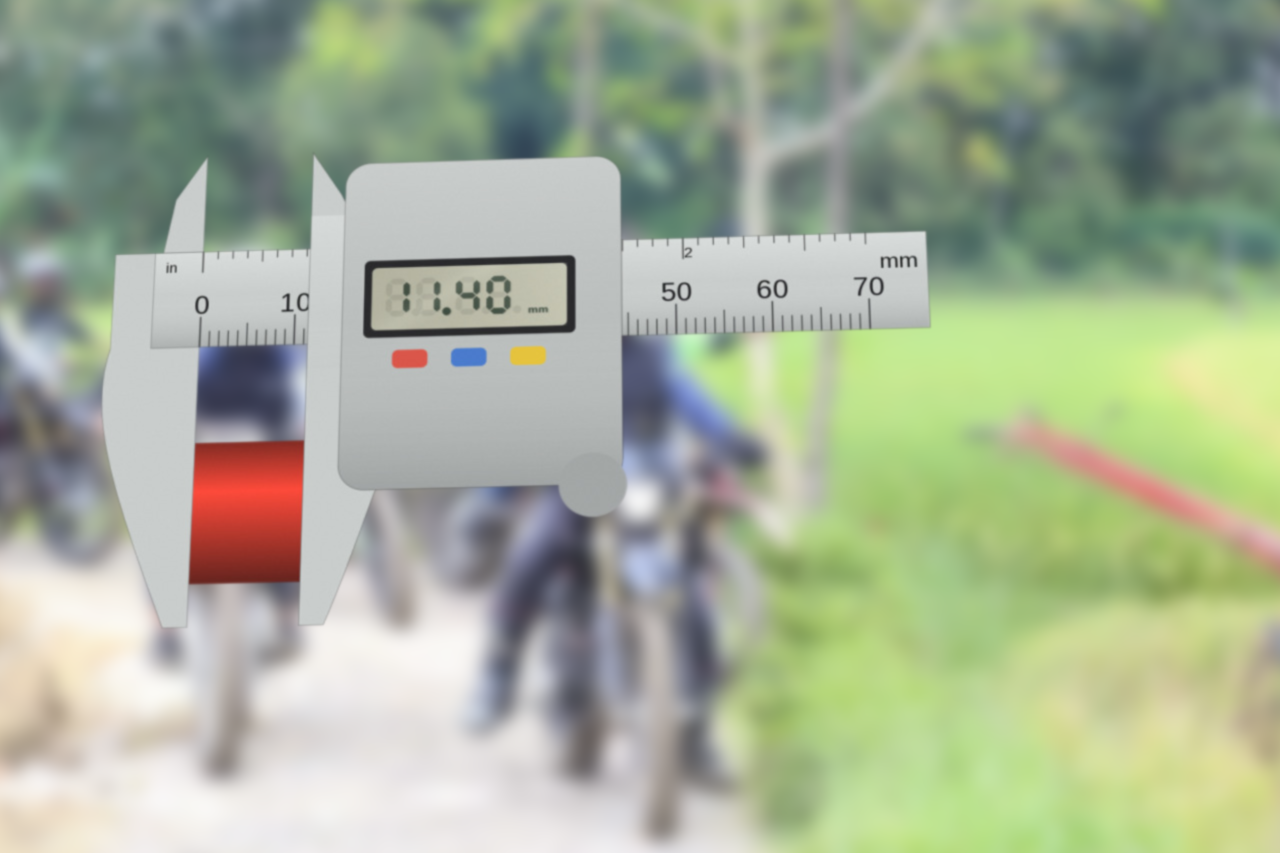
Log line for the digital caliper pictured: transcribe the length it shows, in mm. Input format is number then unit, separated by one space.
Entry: 11.40 mm
